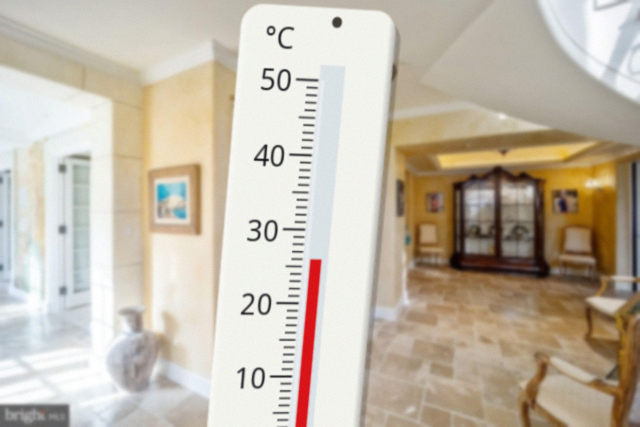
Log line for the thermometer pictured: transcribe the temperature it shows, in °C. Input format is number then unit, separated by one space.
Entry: 26 °C
